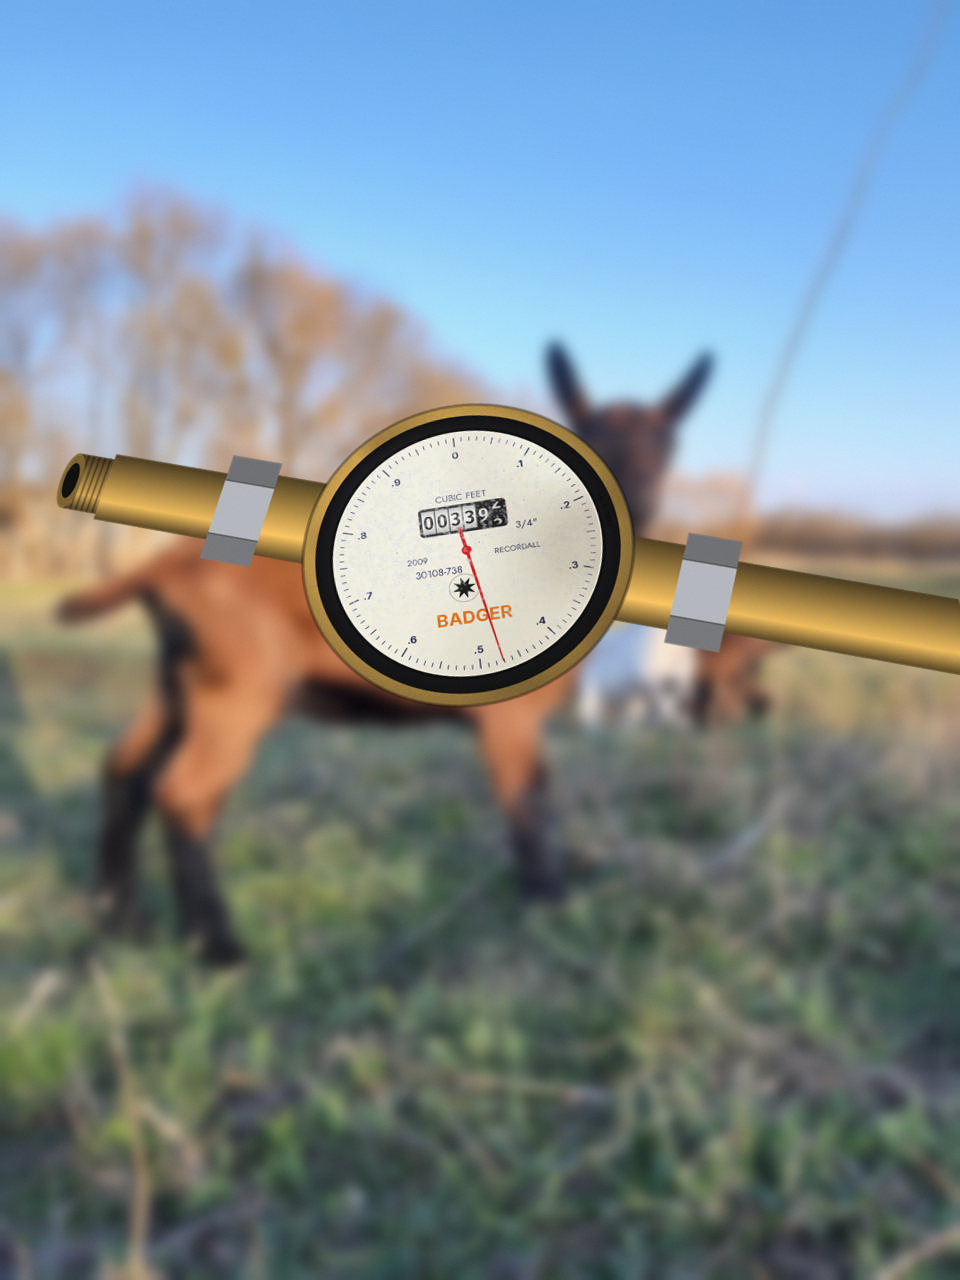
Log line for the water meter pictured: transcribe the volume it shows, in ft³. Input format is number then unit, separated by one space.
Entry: 3392.47 ft³
